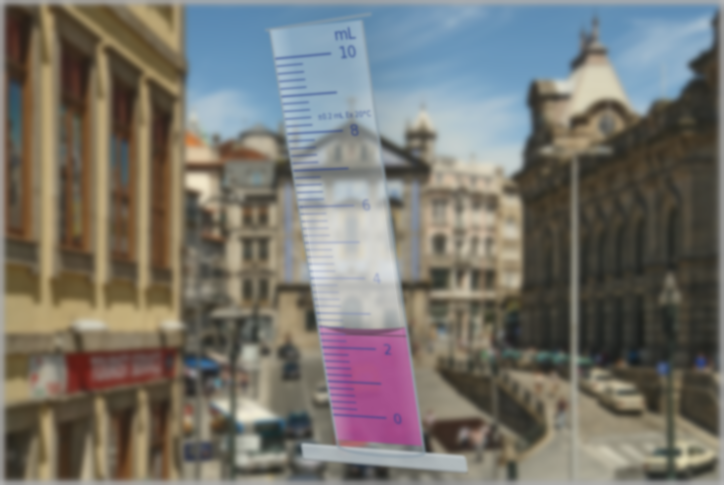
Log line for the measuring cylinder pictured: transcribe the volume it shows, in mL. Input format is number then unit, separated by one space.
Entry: 2.4 mL
